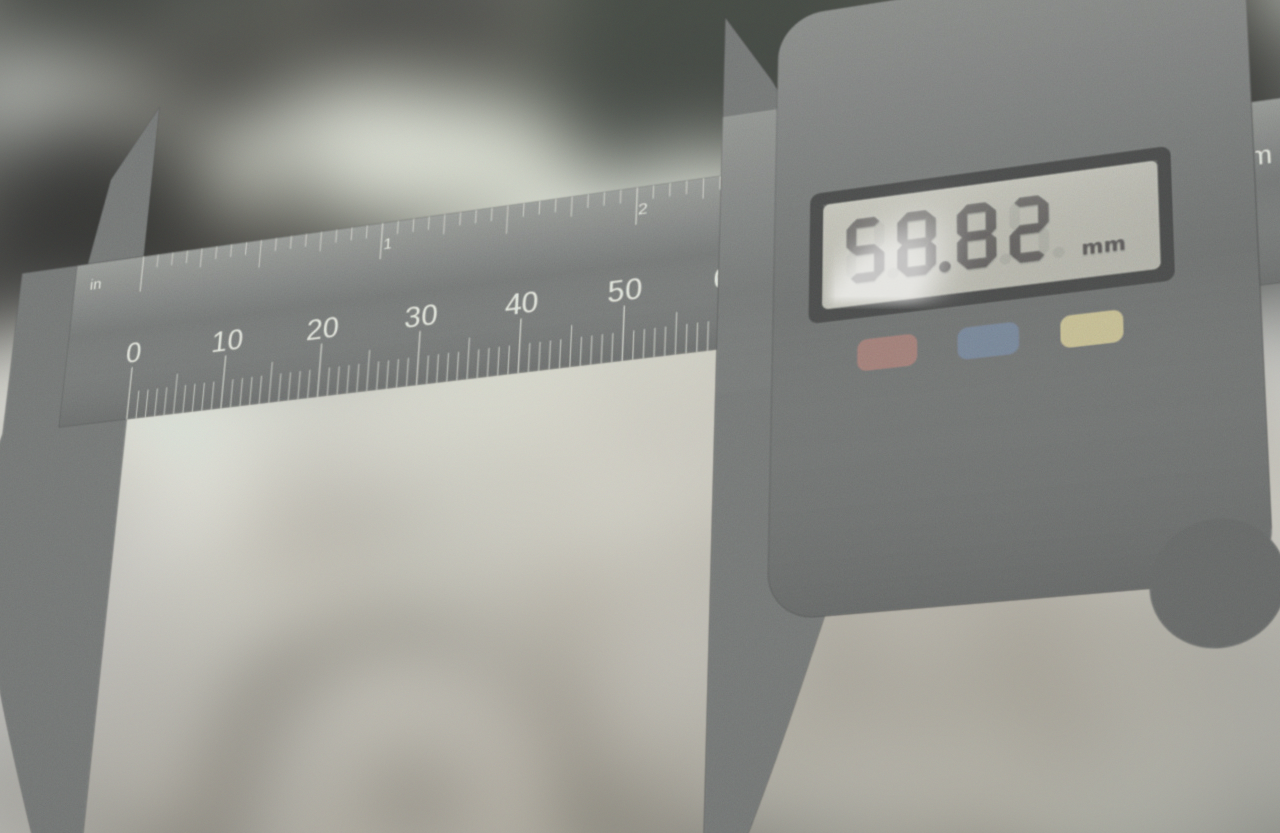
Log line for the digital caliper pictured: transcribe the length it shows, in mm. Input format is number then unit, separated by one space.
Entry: 58.82 mm
